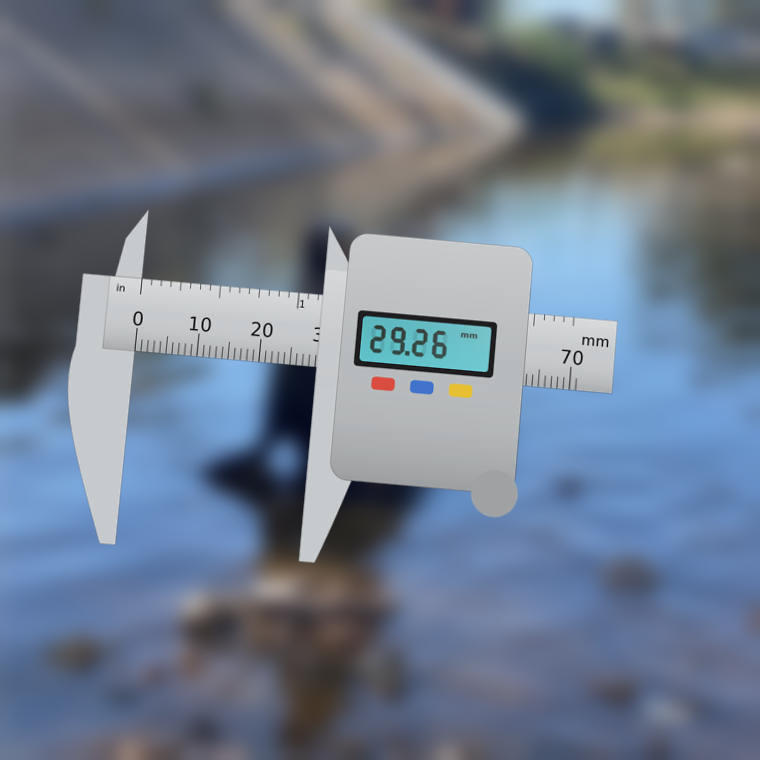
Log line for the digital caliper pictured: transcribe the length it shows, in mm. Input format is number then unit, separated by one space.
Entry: 29.26 mm
